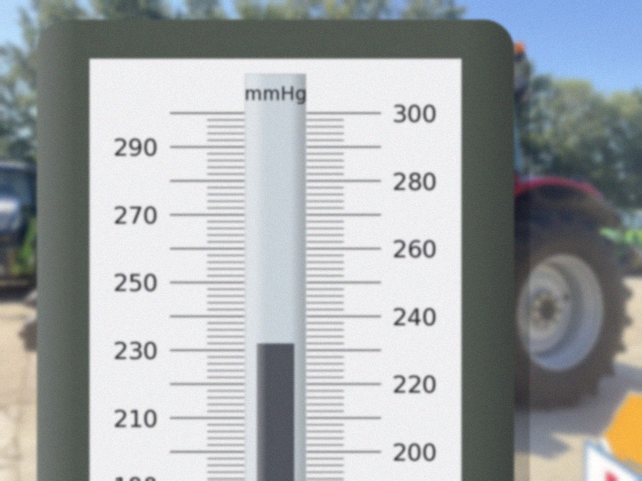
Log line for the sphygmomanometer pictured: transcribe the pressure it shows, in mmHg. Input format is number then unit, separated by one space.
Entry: 232 mmHg
